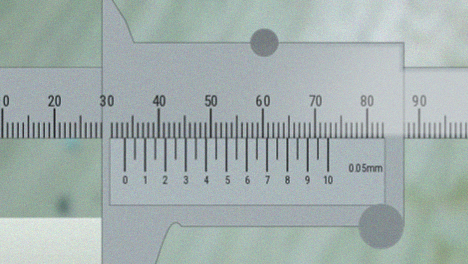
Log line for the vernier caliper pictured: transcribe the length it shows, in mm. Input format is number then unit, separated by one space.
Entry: 33.5 mm
